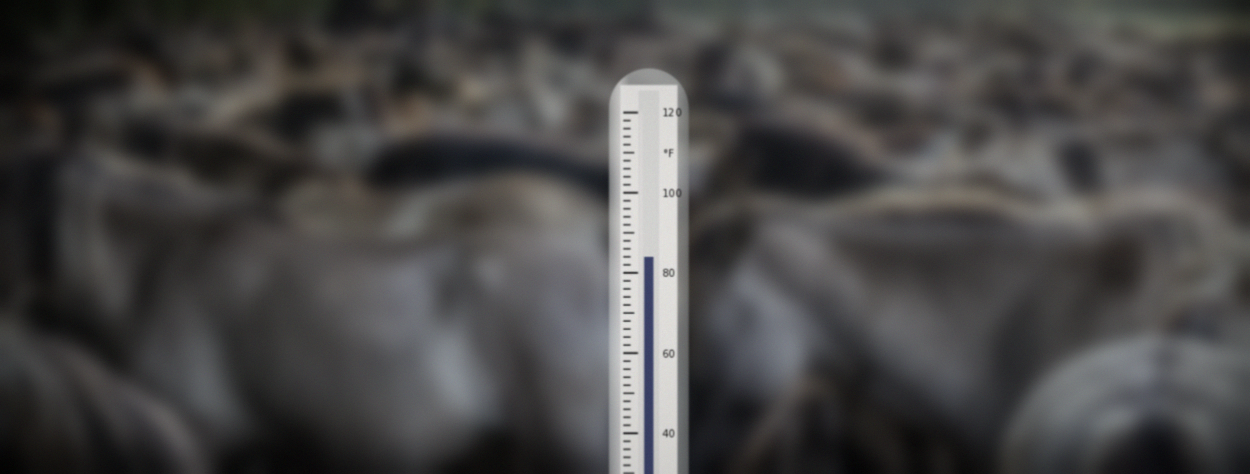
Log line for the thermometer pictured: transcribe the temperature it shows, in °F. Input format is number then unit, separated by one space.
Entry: 84 °F
